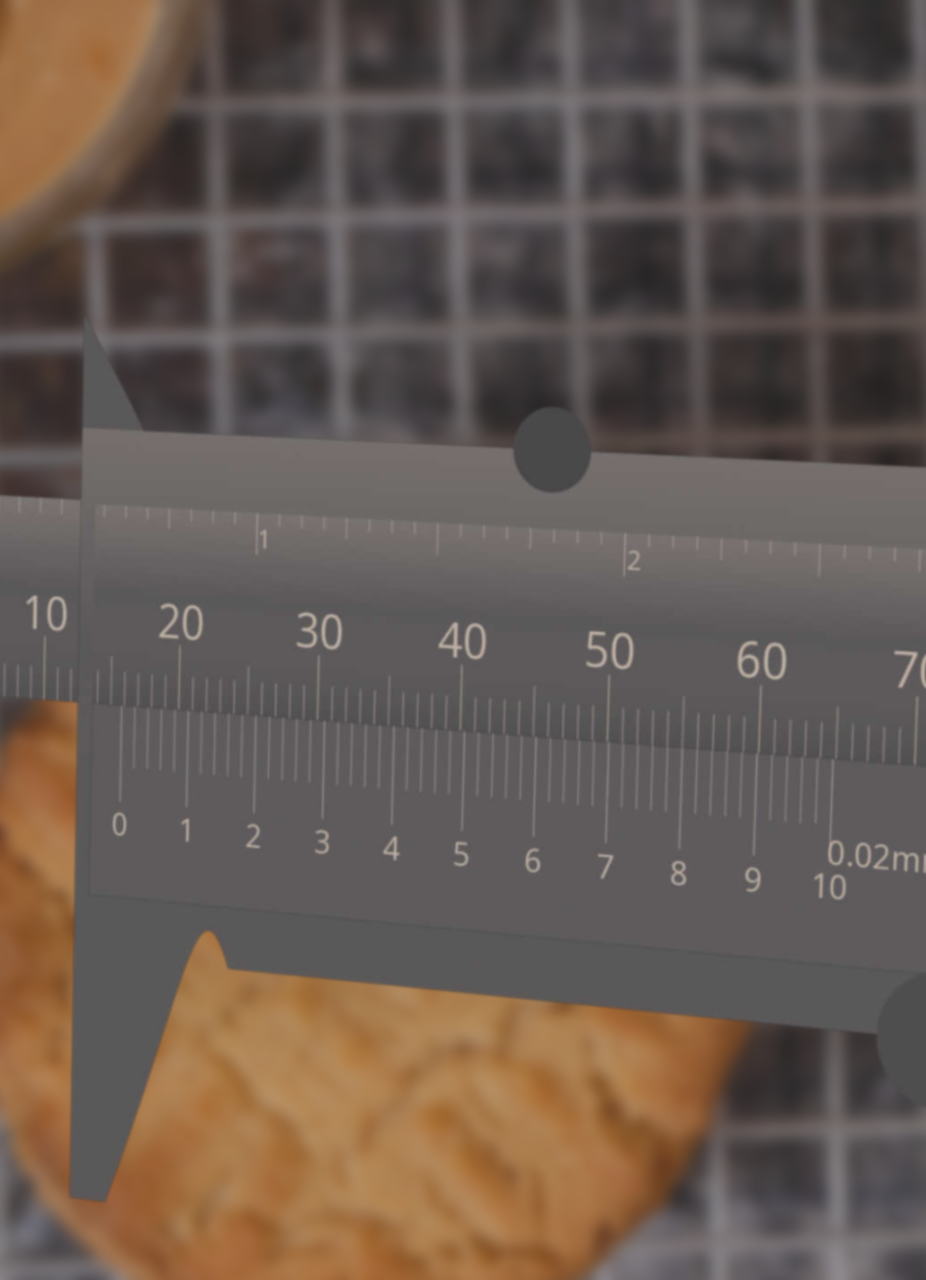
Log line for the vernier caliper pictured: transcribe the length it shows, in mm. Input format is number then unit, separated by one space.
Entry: 15.8 mm
